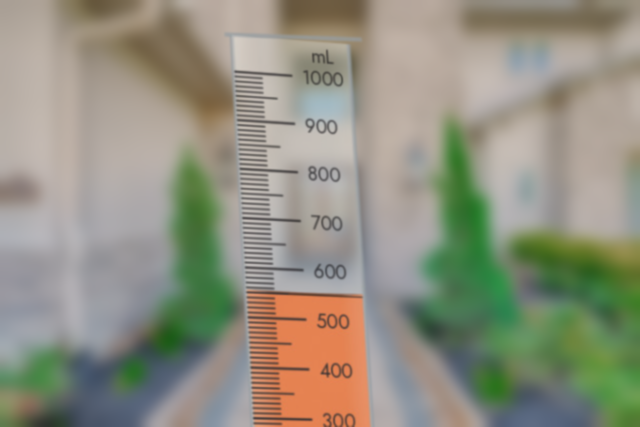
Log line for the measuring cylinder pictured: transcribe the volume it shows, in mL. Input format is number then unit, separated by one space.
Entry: 550 mL
